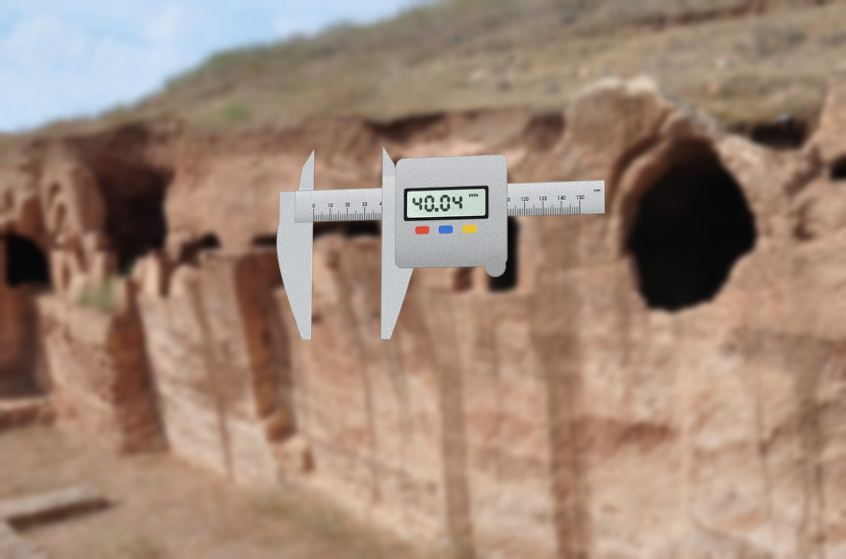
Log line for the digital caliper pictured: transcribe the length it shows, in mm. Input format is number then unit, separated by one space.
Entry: 40.04 mm
